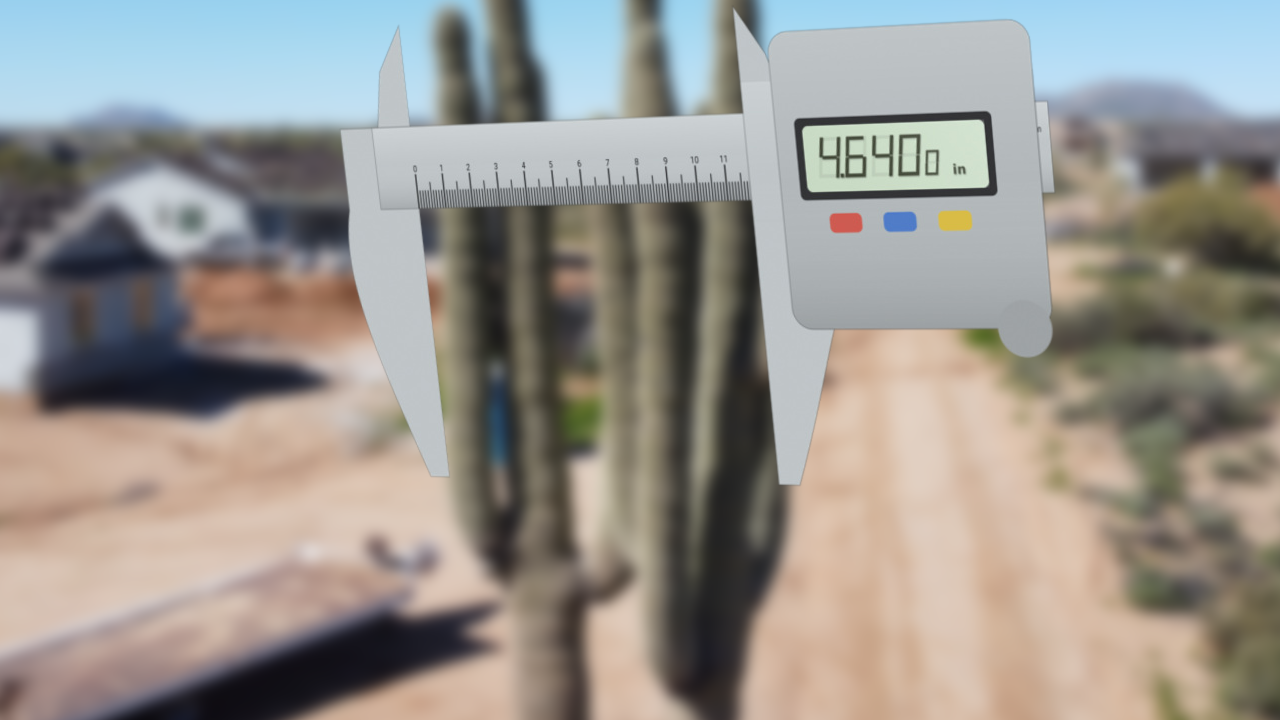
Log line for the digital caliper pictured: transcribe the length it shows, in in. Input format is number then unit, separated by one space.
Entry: 4.6400 in
